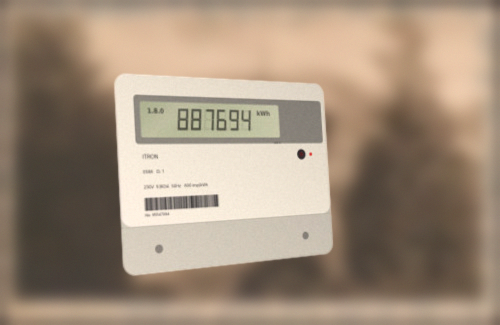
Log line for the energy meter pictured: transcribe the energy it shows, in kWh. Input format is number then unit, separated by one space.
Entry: 887694 kWh
